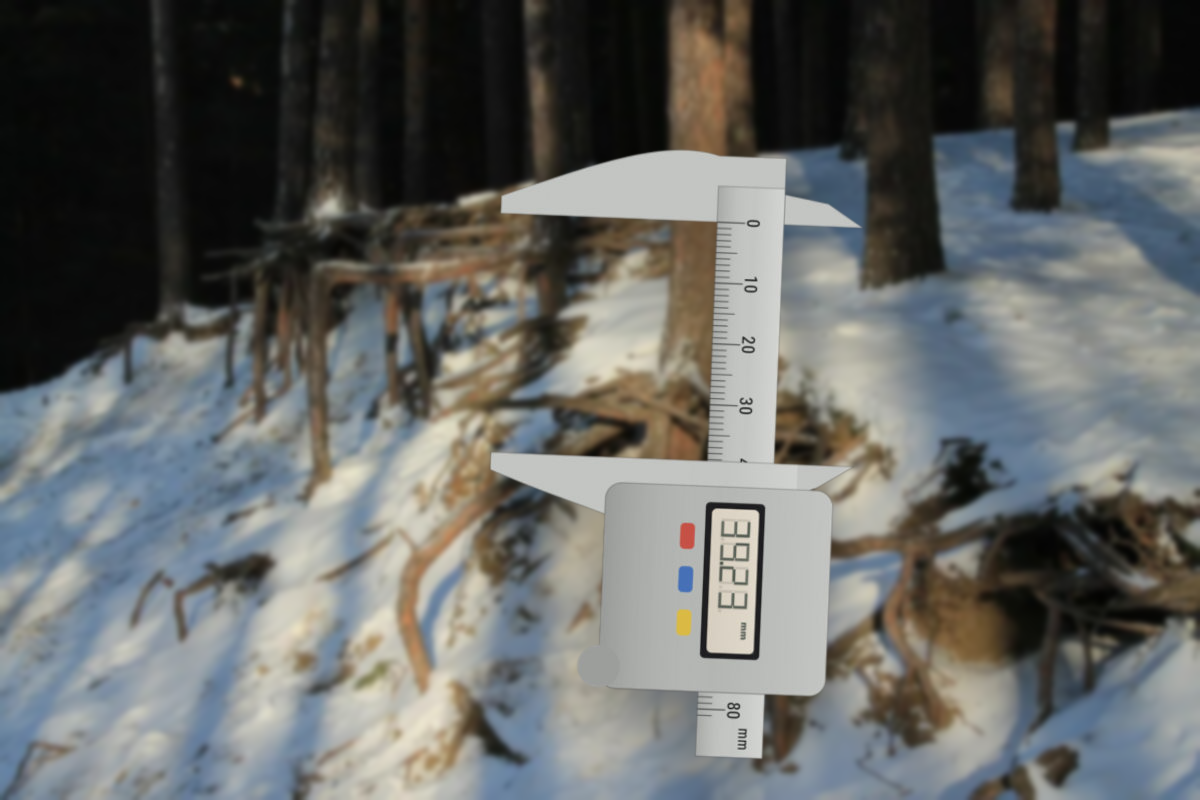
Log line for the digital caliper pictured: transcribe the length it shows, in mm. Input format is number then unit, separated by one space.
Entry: 39.23 mm
